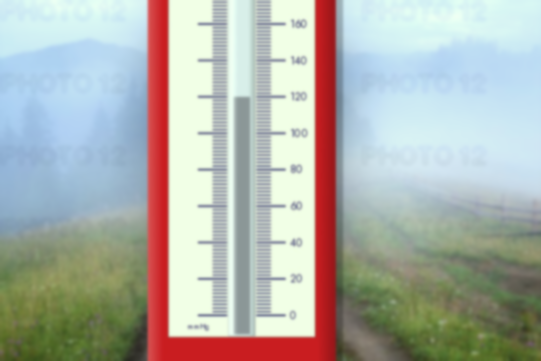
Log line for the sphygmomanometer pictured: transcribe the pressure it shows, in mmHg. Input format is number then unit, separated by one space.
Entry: 120 mmHg
